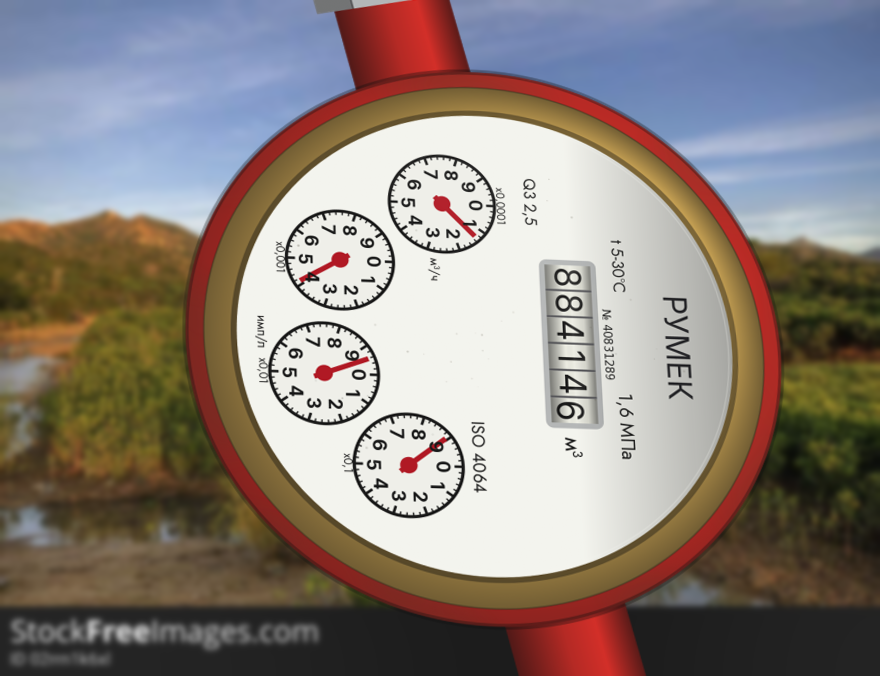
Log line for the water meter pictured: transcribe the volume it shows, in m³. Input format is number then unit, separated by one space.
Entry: 884145.8941 m³
